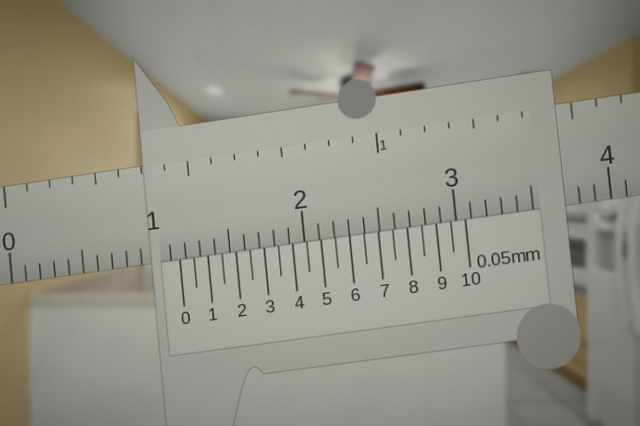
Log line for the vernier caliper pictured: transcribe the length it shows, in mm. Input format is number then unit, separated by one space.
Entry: 11.6 mm
